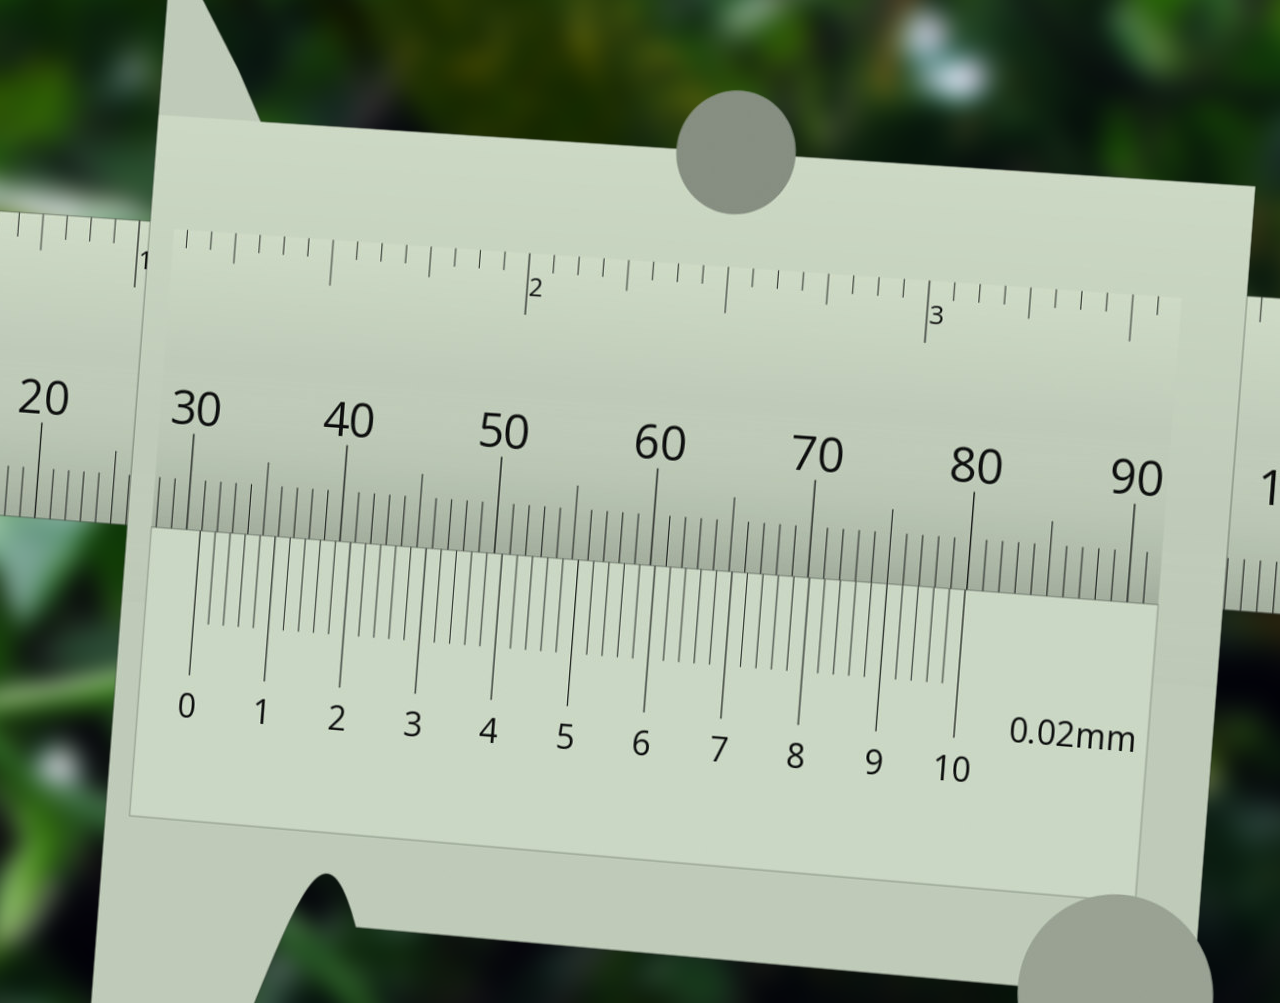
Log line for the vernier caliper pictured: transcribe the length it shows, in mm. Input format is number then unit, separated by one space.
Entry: 30.9 mm
